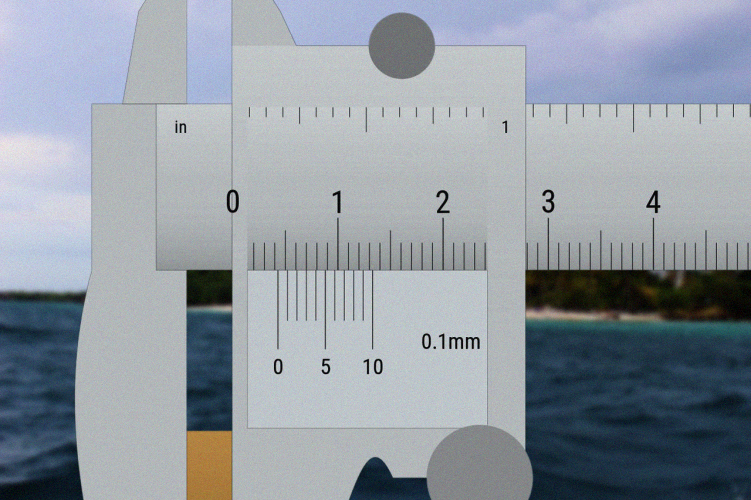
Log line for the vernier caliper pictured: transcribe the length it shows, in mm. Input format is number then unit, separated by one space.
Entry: 4.3 mm
